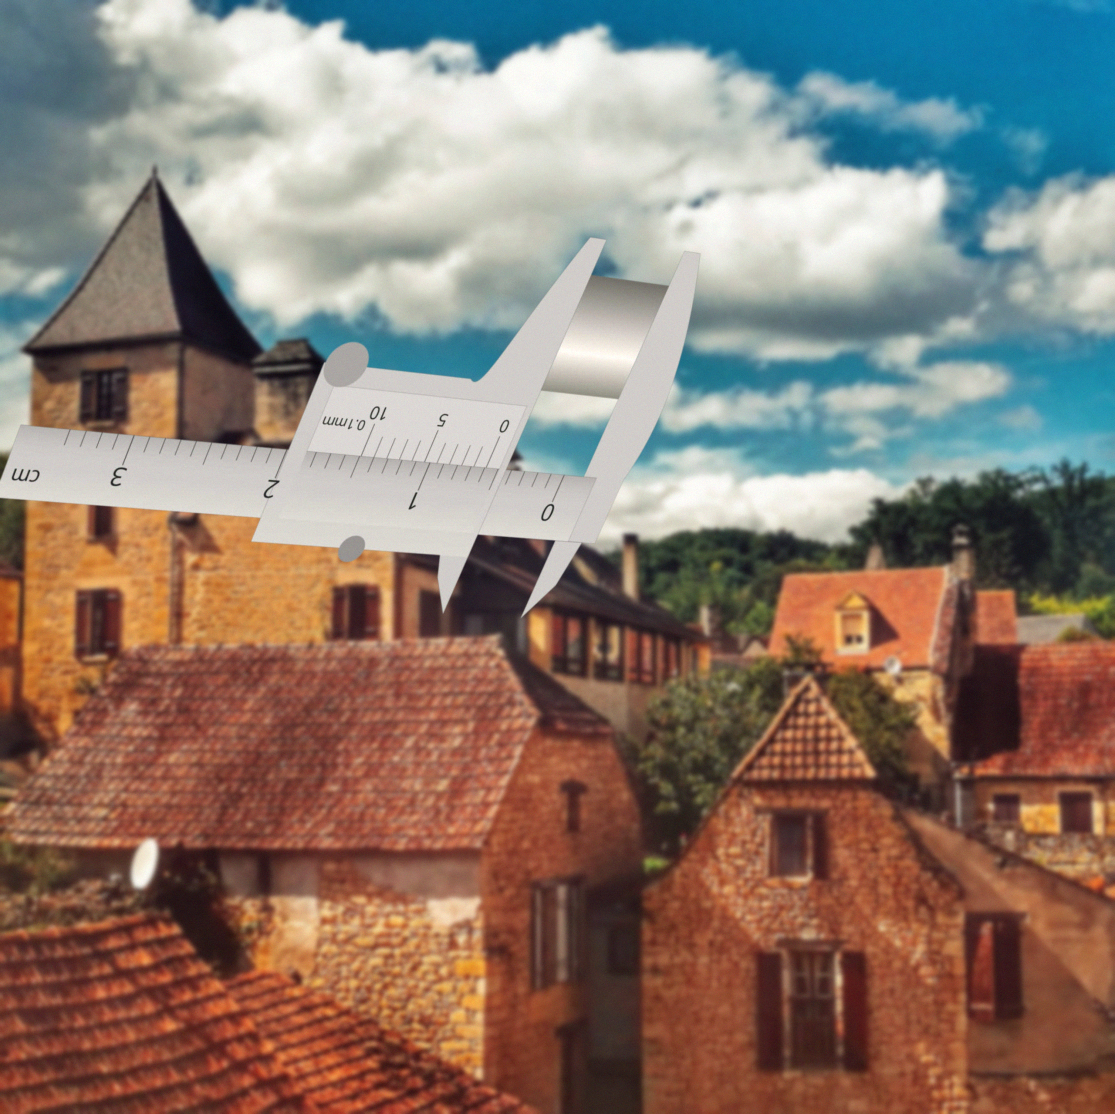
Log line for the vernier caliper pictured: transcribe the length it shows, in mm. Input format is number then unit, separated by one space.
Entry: 5.9 mm
